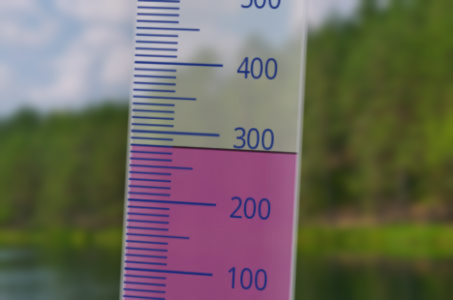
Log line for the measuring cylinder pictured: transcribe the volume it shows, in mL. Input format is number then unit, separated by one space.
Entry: 280 mL
